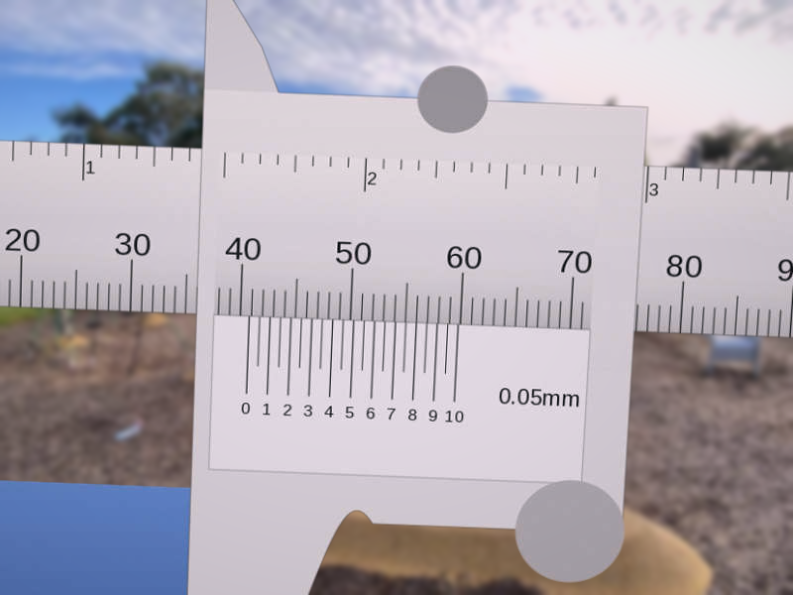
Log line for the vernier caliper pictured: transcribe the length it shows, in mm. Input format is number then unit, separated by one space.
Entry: 40.8 mm
